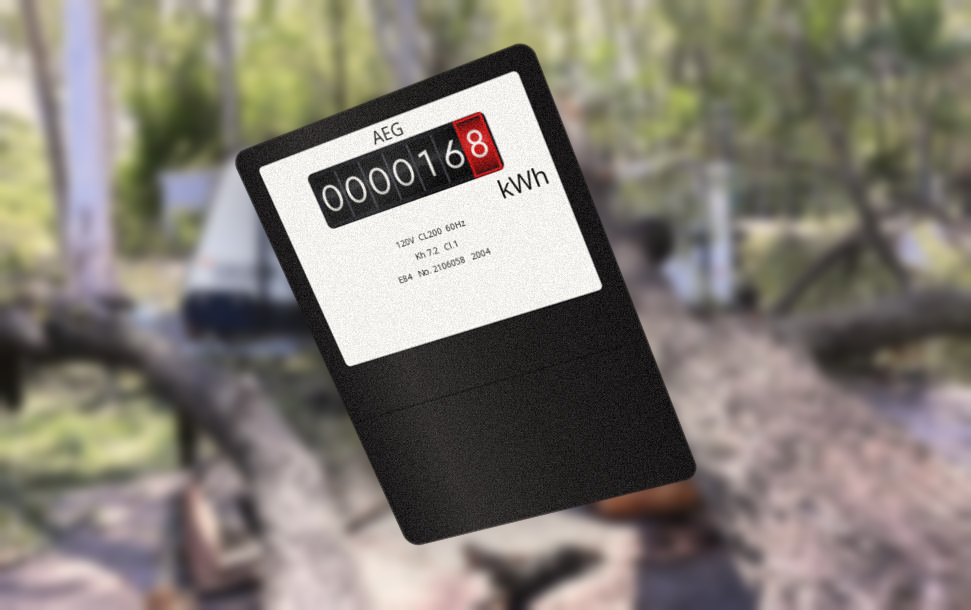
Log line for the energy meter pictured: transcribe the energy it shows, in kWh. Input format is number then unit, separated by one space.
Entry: 16.8 kWh
